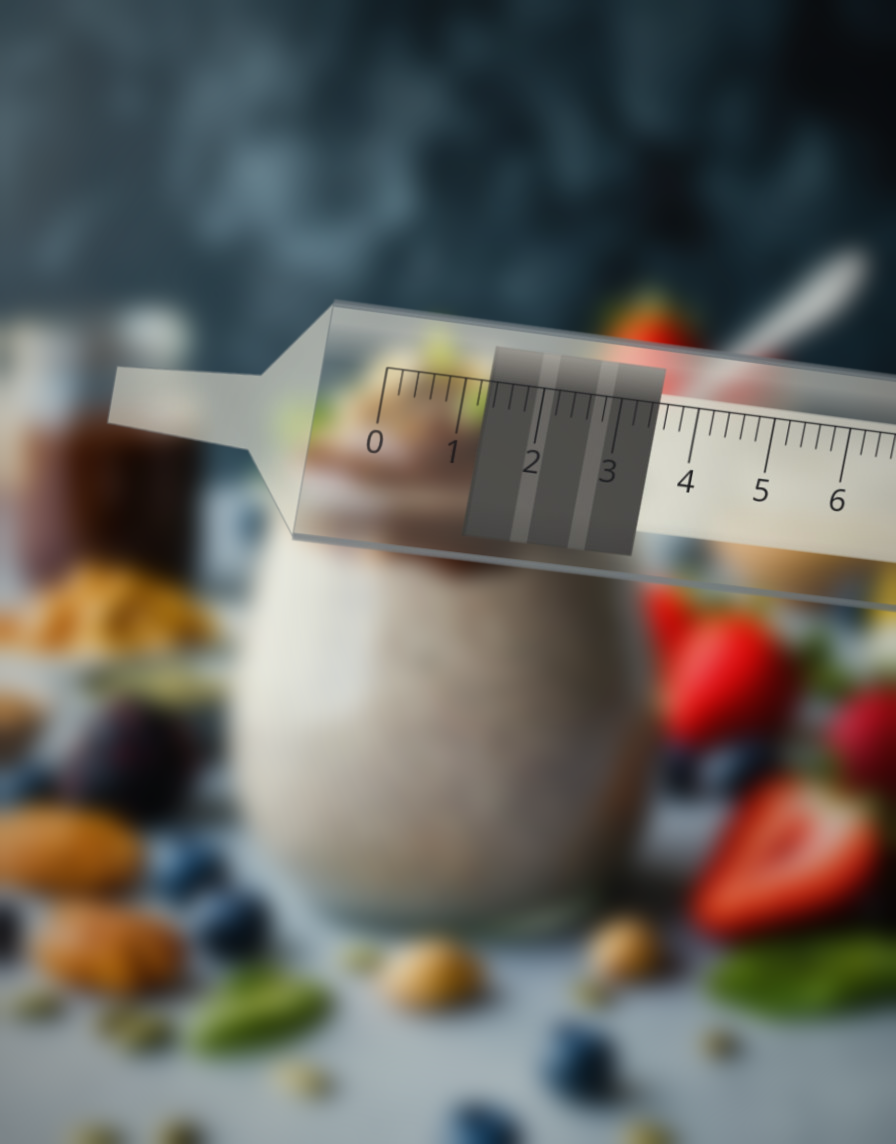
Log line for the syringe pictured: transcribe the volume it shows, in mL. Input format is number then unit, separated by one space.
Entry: 1.3 mL
